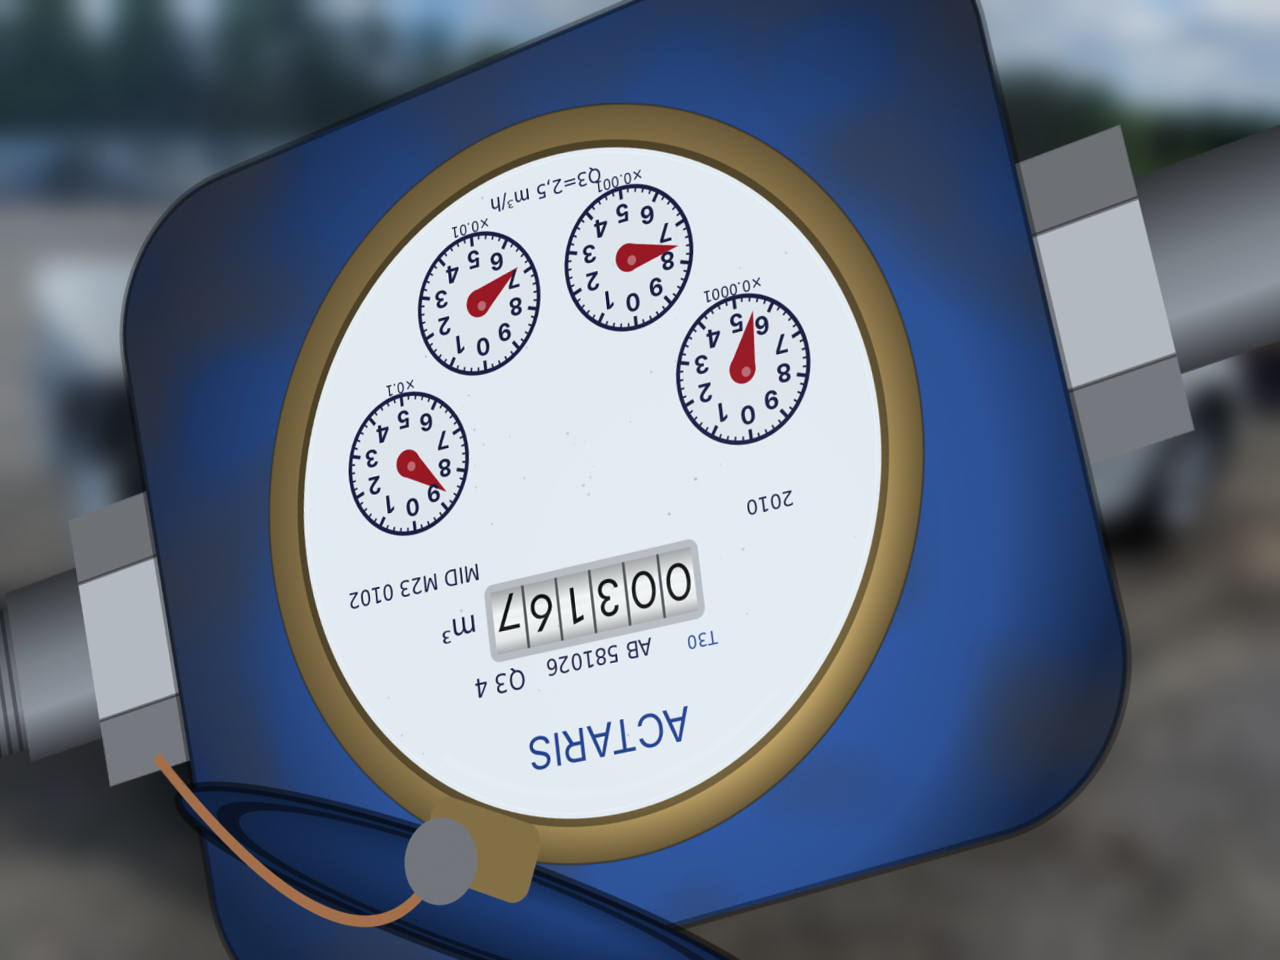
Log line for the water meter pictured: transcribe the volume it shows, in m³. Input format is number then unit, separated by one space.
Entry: 3166.8675 m³
